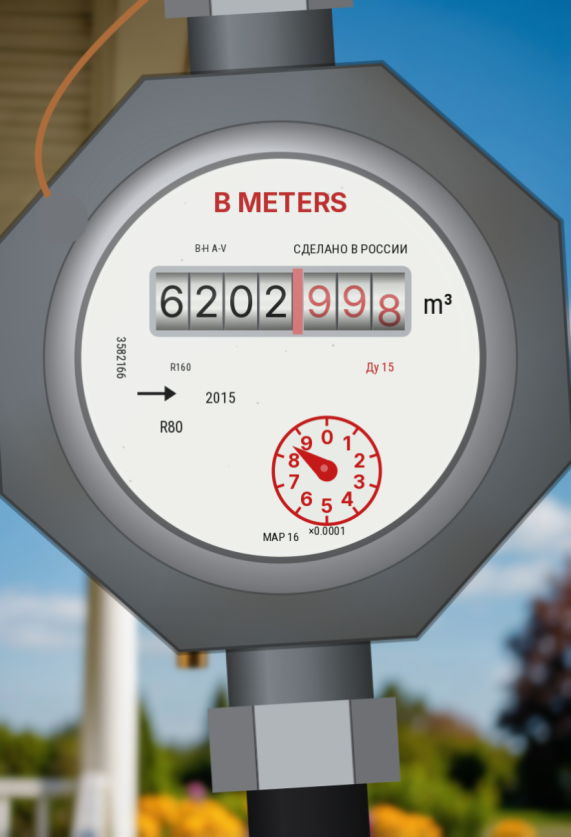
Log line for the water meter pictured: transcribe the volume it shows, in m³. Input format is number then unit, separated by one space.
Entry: 6202.9978 m³
